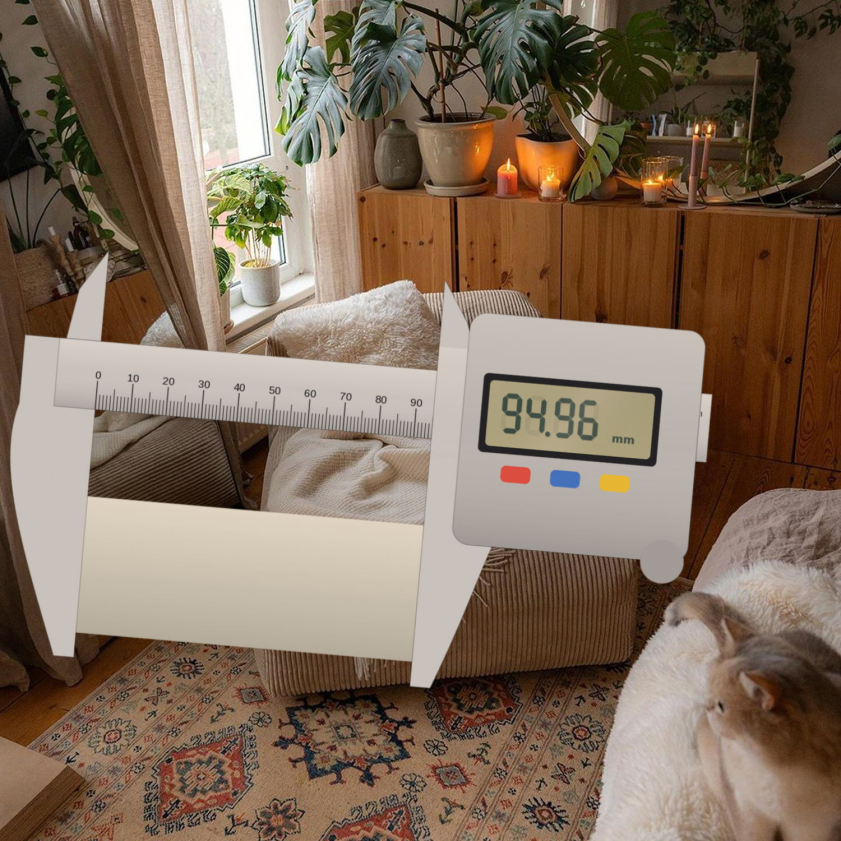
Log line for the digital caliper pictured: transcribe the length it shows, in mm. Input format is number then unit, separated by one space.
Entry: 94.96 mm
